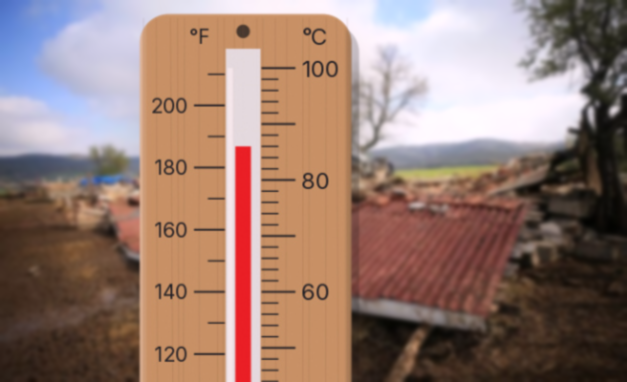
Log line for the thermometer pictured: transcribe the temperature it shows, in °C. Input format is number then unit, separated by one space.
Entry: 86 °C
